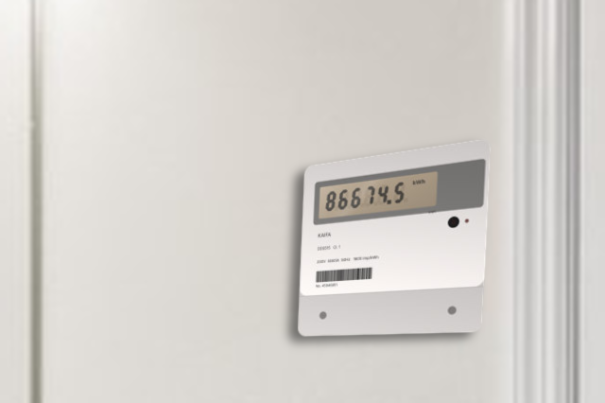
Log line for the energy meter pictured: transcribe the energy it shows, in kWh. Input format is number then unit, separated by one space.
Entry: 86674.5 kWh
